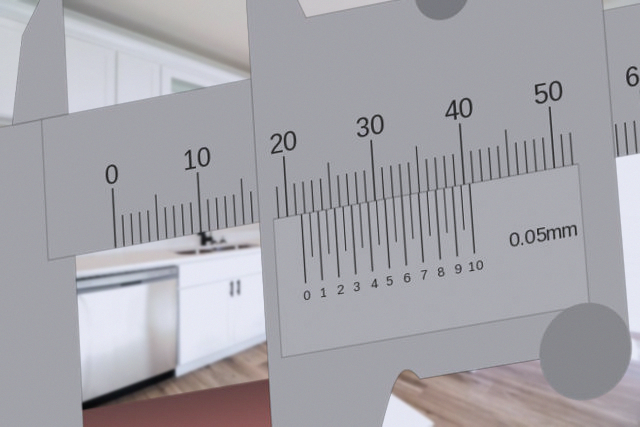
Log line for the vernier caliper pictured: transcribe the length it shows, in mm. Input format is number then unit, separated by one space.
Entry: 21.6 mm
